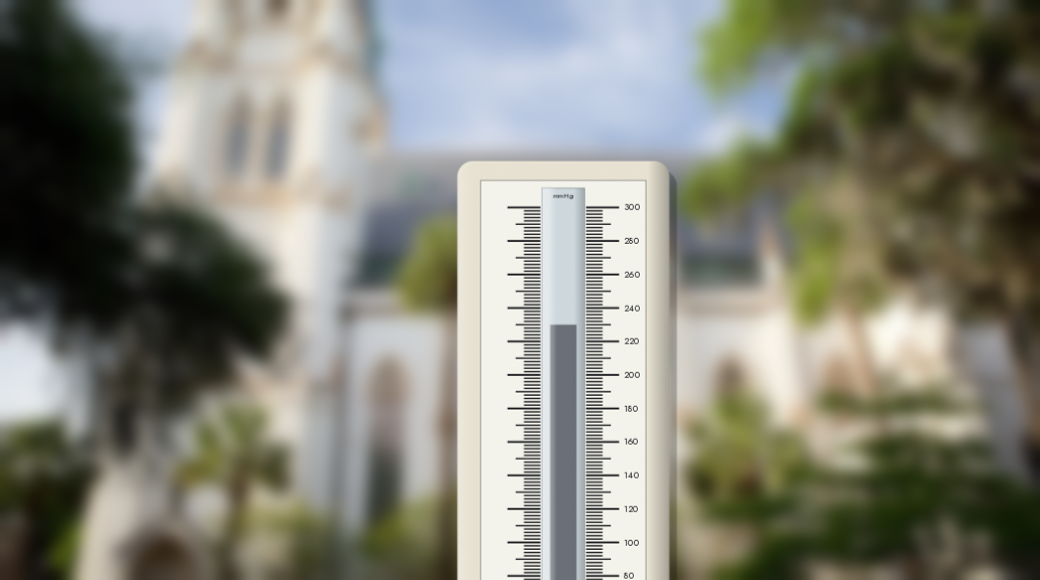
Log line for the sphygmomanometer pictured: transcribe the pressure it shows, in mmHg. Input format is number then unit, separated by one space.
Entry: 230 mmHg
